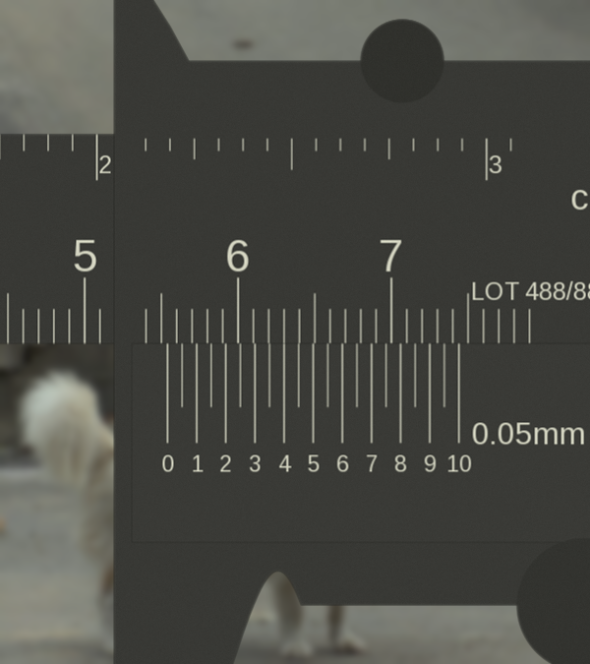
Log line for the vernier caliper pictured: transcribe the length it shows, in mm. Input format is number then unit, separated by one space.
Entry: 55.4 mm
